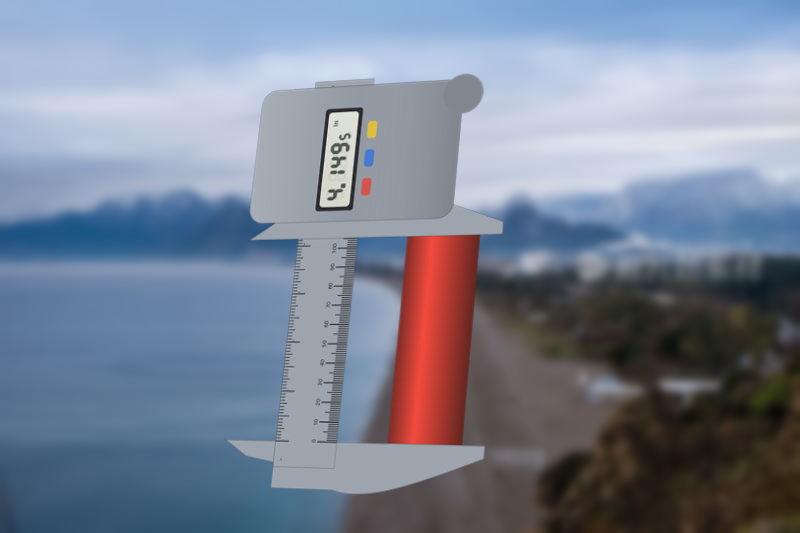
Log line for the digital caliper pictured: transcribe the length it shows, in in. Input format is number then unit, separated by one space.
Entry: 4.1495 in
